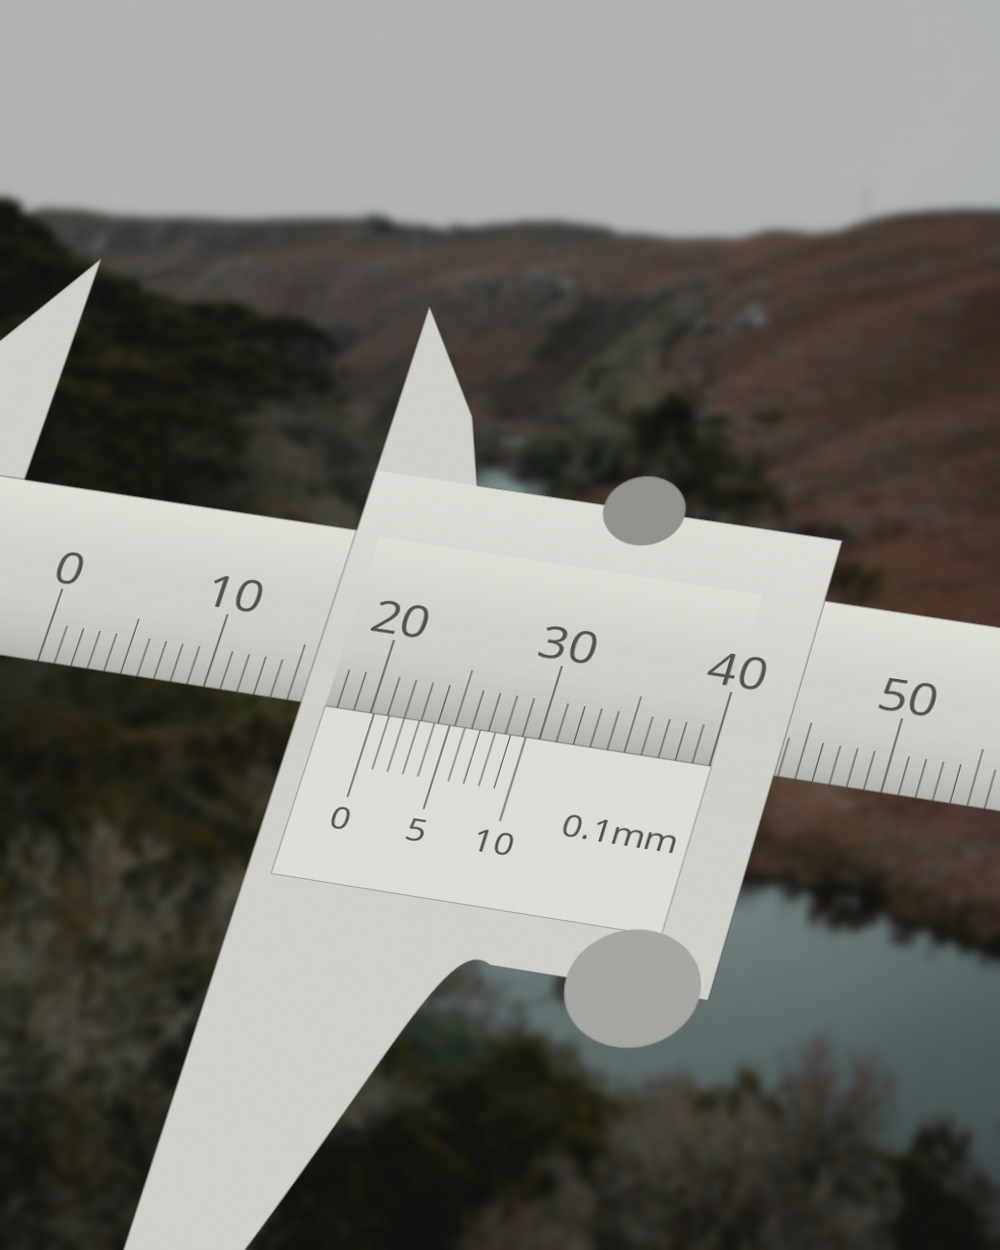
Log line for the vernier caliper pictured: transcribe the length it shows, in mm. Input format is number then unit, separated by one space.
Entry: 20.2 mm
